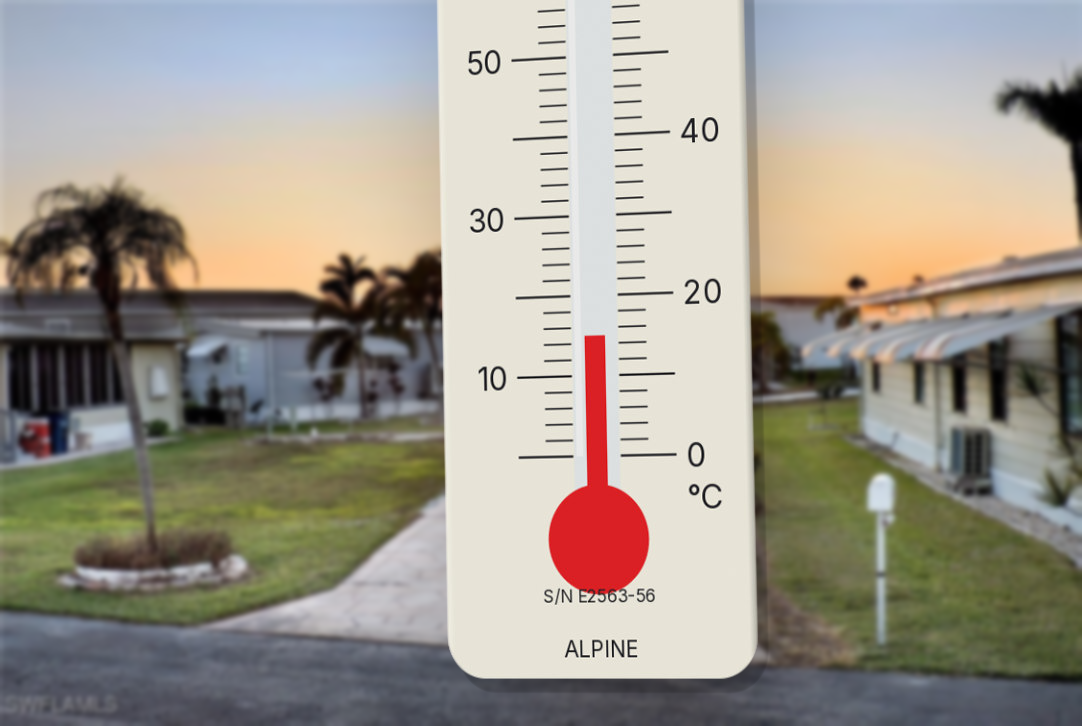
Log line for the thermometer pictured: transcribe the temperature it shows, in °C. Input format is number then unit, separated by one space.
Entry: 15 °C
